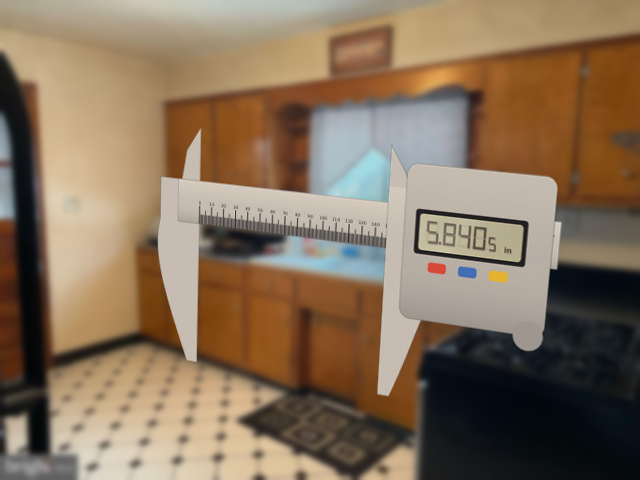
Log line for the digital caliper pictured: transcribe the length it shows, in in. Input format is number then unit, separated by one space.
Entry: 5.8405 in
